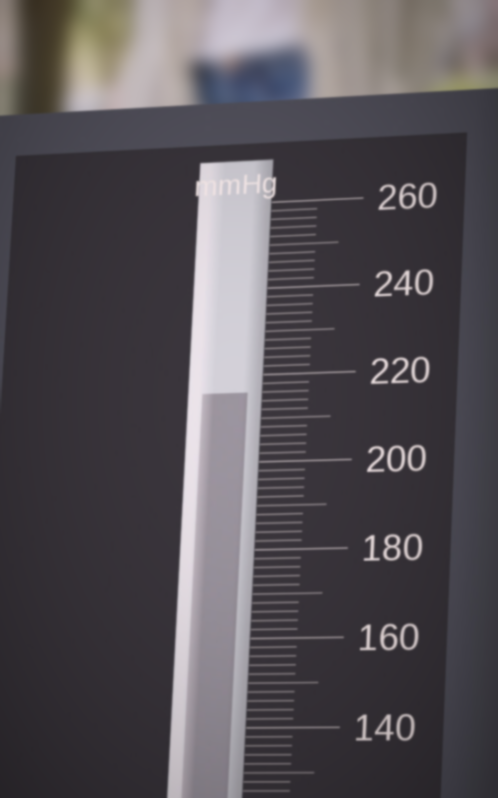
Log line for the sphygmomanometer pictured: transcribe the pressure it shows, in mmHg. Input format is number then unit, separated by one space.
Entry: 216 mmHg
